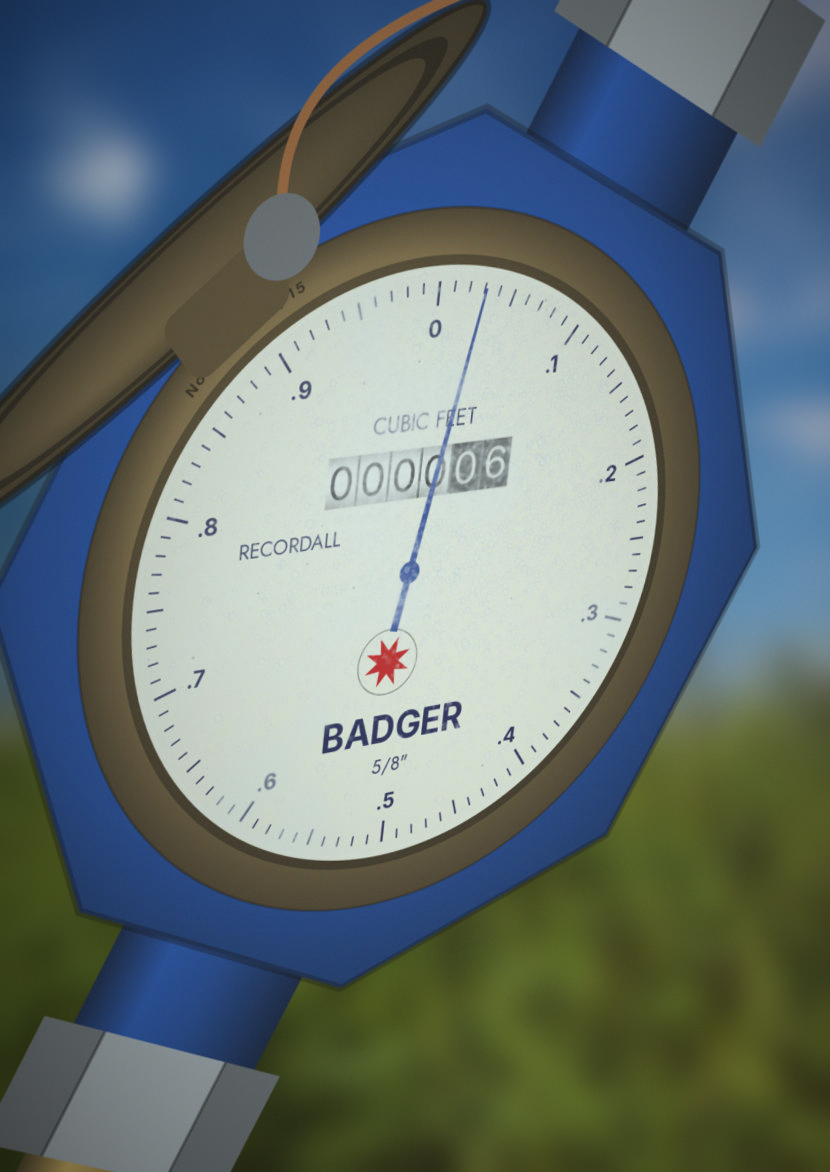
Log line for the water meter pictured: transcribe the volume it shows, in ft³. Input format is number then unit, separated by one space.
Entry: 6.03 ft³
